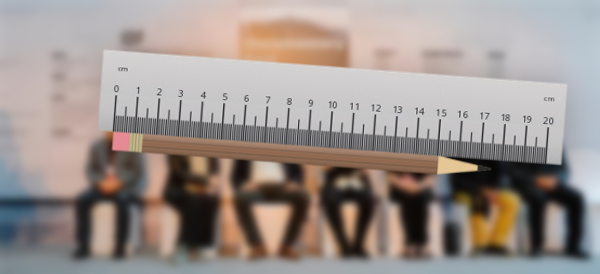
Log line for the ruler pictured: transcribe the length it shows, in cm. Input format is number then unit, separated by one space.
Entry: 17.5 cm
